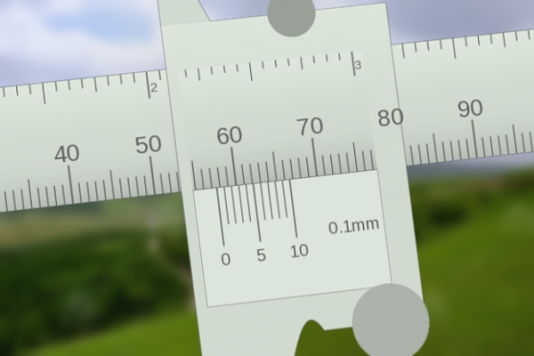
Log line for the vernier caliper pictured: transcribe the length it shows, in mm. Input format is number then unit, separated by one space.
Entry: 57.6 mm
